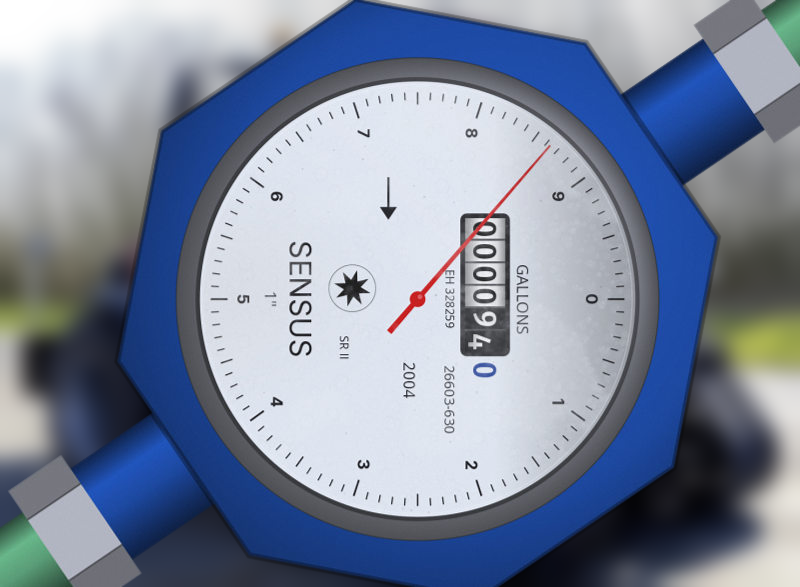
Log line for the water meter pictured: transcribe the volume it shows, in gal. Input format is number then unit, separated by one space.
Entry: 938.6 gal
